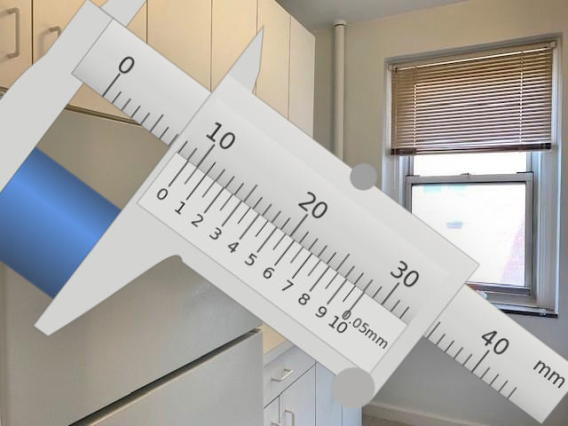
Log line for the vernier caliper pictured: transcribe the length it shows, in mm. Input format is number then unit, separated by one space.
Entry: 9.1 mm
